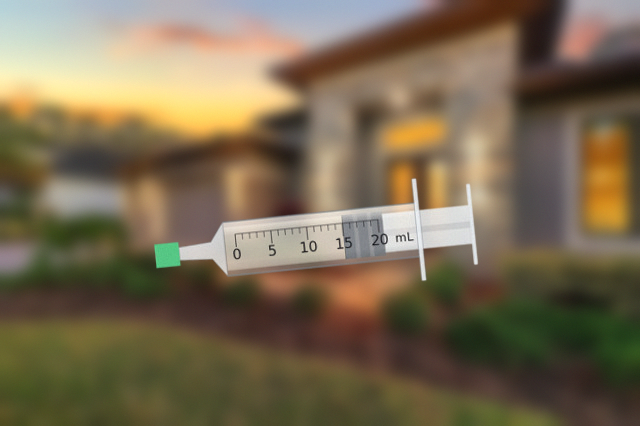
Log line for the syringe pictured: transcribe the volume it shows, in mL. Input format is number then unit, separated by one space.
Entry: 15 mL
